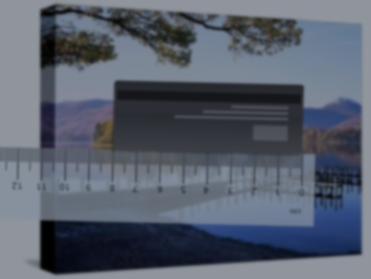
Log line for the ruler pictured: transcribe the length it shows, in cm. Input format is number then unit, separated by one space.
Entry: 8 cm
